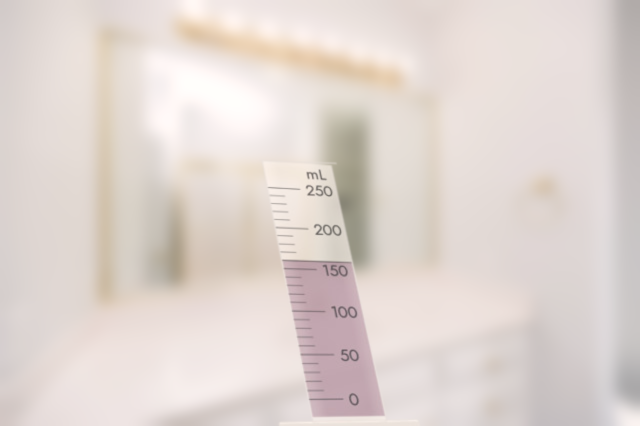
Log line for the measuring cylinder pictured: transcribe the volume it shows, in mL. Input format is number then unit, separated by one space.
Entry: 160 mL
